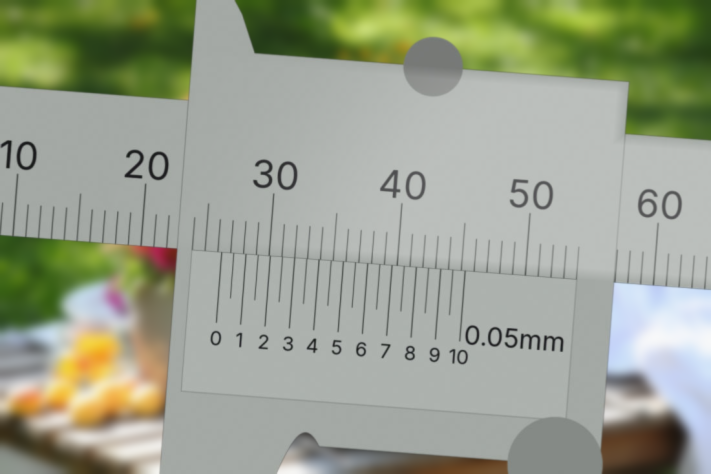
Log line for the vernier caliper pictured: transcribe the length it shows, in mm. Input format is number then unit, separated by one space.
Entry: 26.3 mm
